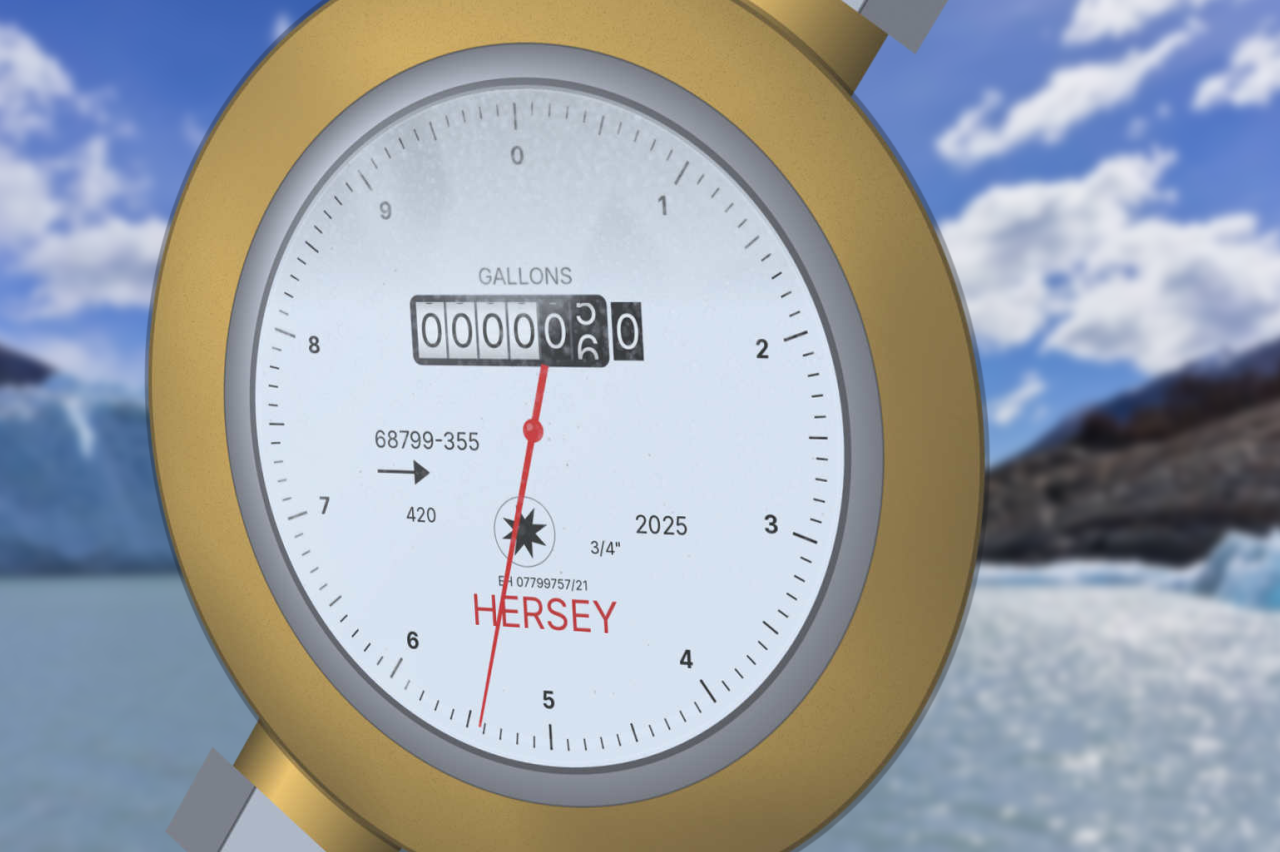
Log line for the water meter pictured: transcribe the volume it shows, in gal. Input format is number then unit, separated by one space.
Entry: 55.4 gal
